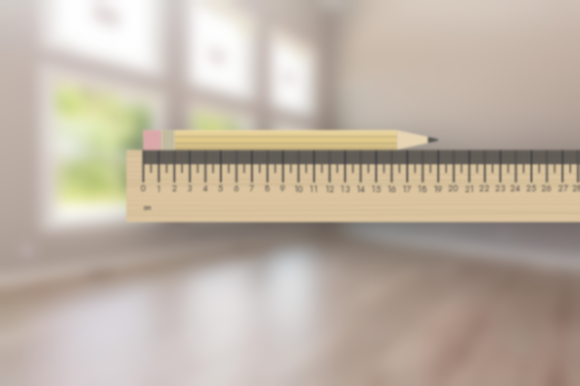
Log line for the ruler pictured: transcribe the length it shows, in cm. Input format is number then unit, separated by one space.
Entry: 19 cm
